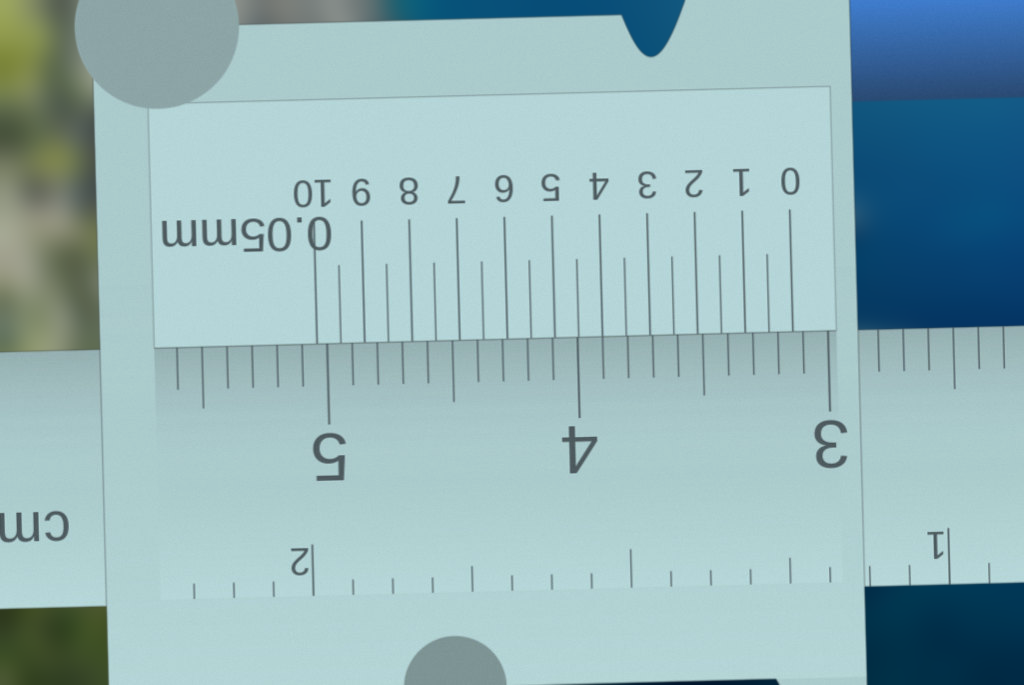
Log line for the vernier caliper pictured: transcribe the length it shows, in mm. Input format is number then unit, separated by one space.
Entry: 31.40 mm
